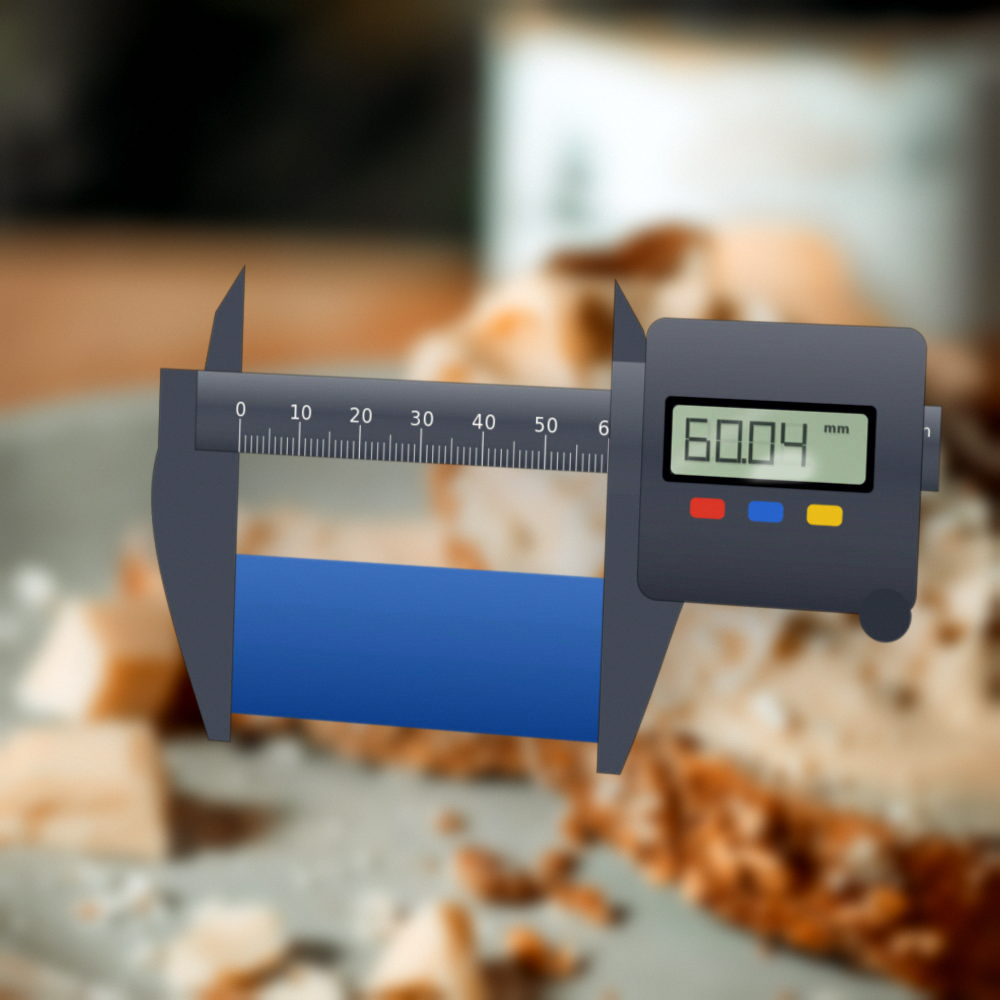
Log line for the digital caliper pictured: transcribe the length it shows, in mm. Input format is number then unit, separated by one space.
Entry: 60.04 mm
